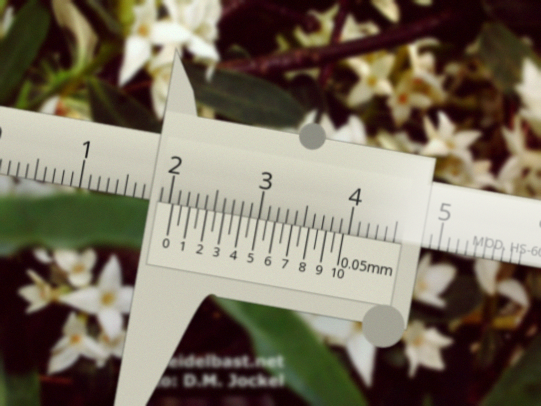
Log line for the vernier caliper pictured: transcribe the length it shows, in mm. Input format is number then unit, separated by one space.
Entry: 20.4 mm
